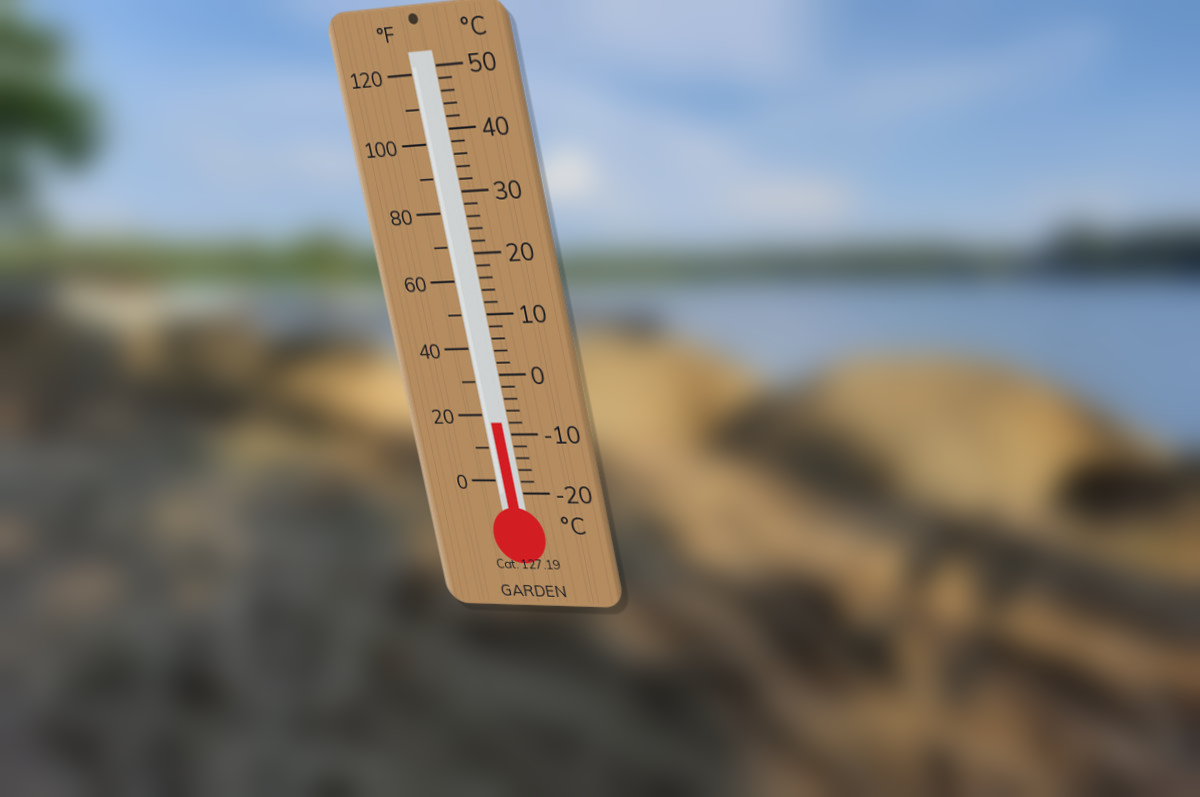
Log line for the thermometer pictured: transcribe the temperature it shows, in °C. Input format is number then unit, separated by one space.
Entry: -8 °C
